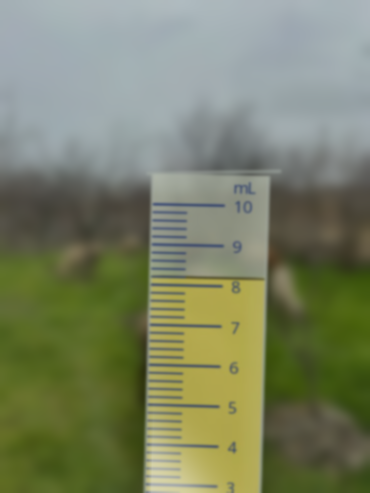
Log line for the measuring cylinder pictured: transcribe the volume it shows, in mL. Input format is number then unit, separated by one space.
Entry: 8.2 mL
